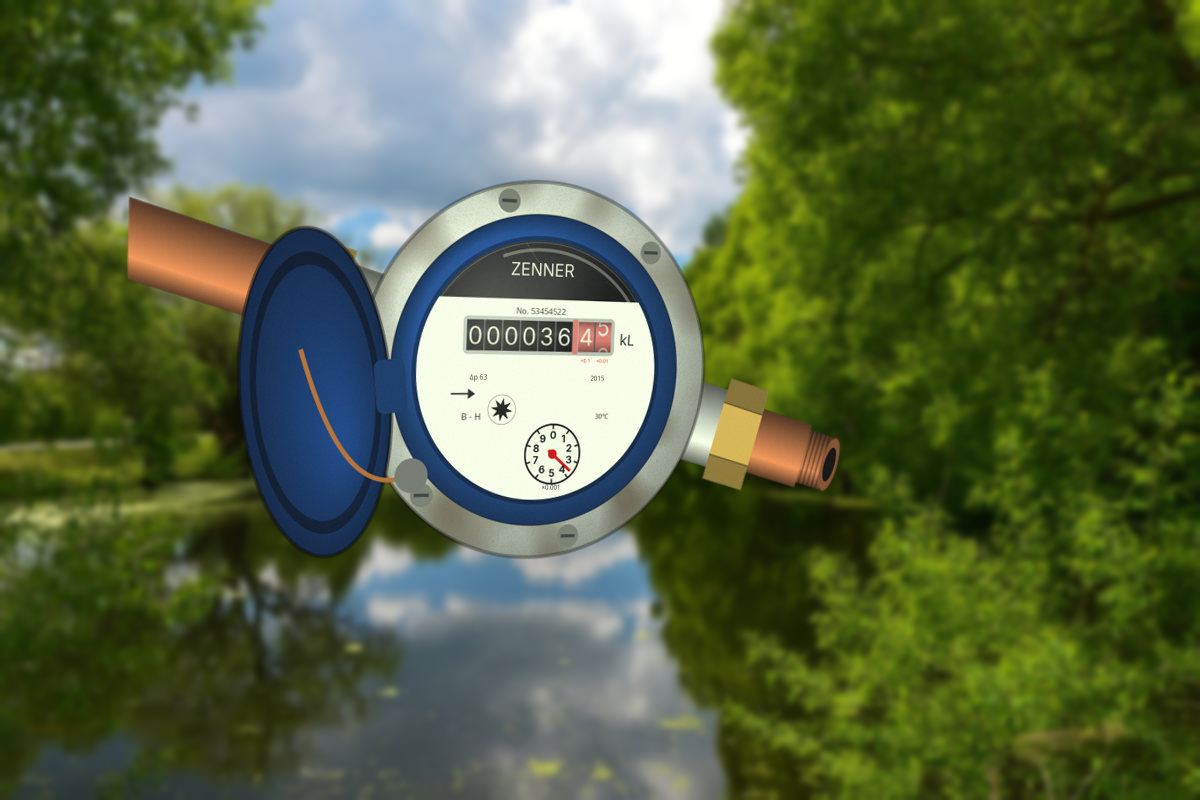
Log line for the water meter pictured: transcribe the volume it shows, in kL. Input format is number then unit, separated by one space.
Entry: 36.453 kL
